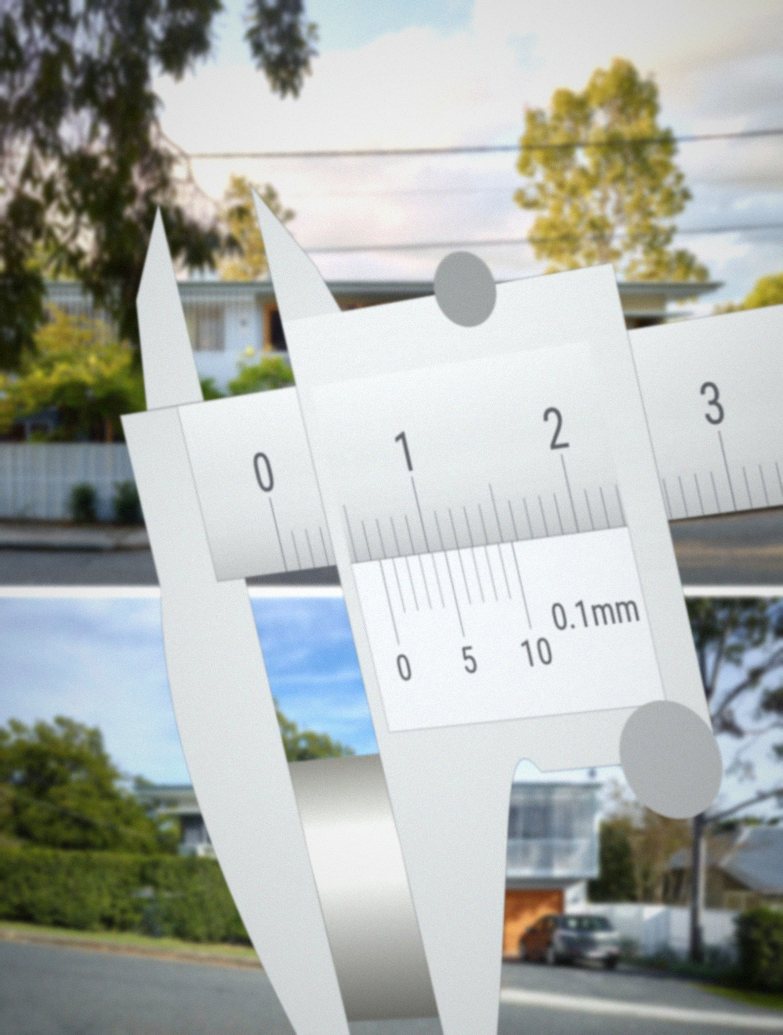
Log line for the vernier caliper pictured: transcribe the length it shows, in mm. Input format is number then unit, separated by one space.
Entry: 6.6 mm
